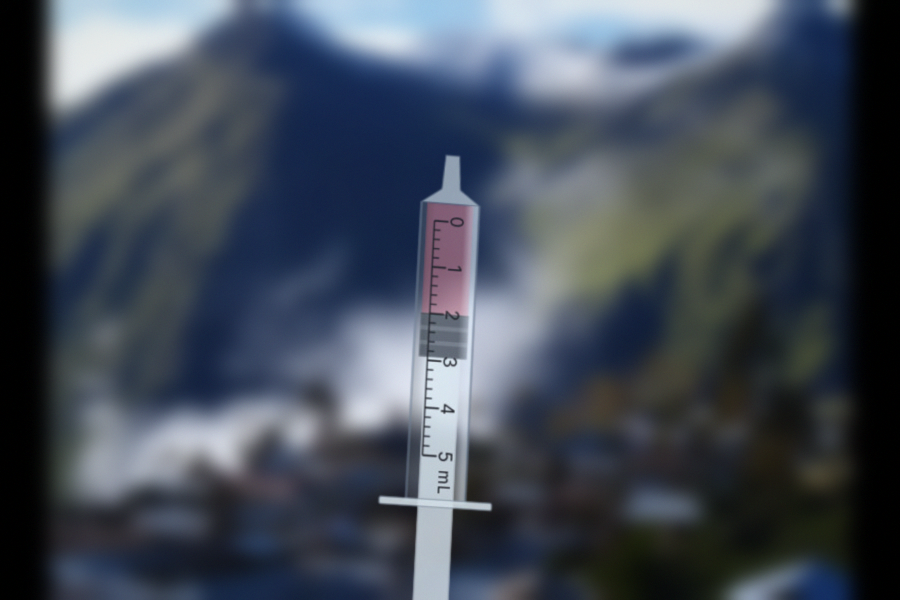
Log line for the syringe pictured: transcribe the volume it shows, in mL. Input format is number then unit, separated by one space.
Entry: 2 mL
